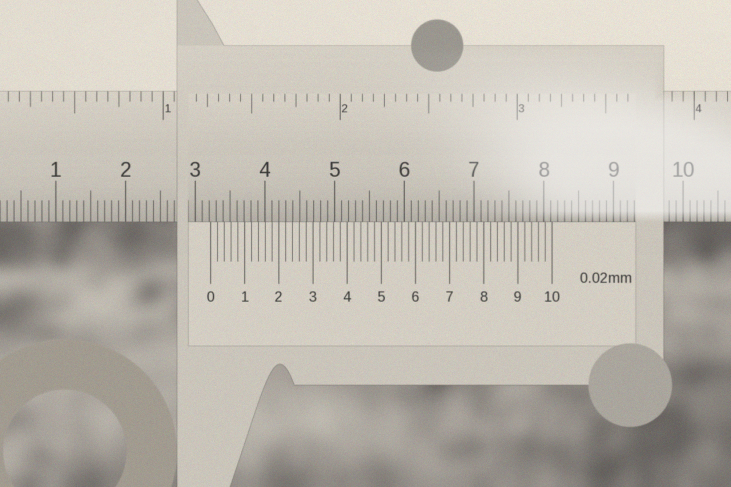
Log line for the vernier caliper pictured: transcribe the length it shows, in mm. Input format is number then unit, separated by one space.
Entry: 32.2 mm
